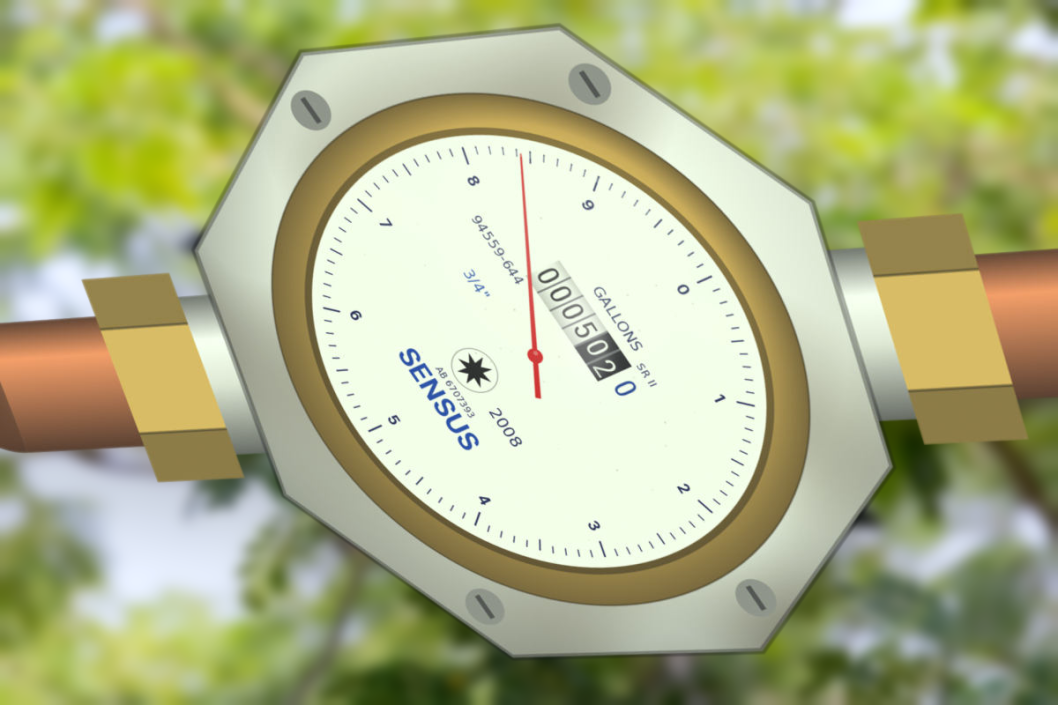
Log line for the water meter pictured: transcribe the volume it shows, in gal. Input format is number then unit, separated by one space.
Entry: 5018.4 gal
